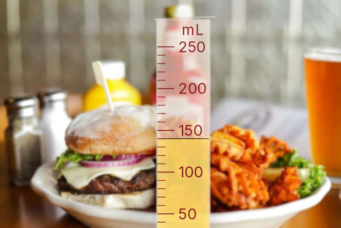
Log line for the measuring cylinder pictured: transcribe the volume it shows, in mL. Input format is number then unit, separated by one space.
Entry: 140 mL
